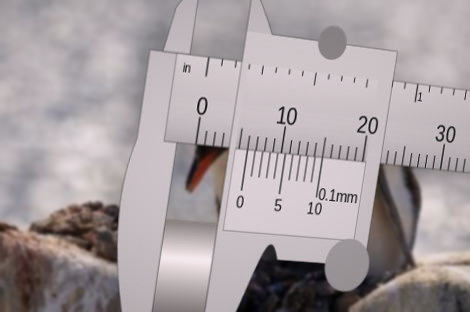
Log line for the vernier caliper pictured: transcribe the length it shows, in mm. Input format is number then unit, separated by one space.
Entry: 6.0 mm
